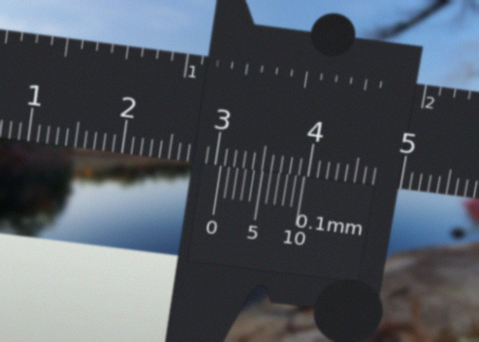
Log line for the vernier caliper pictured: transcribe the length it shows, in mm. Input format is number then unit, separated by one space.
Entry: 30.6 mm
